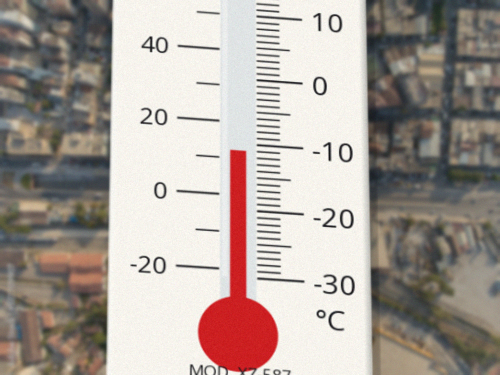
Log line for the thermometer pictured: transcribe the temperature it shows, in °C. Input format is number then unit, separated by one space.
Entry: -11 °C
